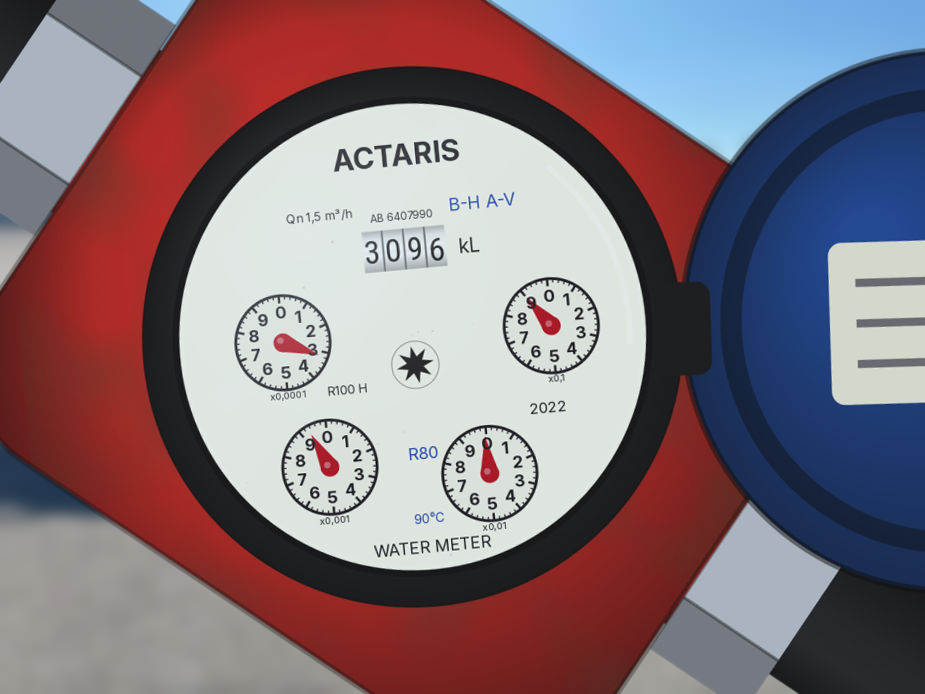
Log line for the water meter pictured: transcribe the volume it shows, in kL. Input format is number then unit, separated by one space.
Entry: 3095.8993 kL
